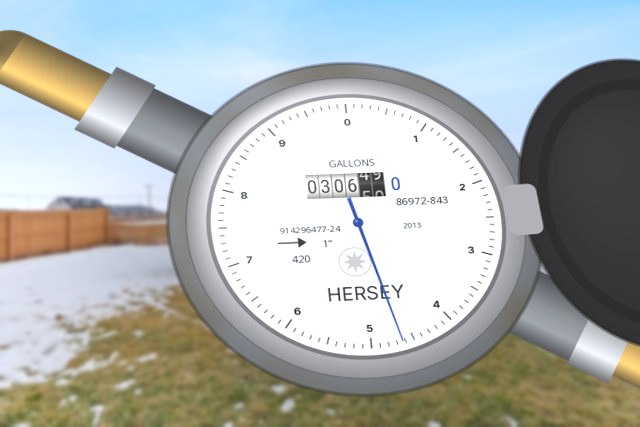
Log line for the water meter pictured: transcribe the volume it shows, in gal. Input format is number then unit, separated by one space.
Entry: 306494.6 gal
